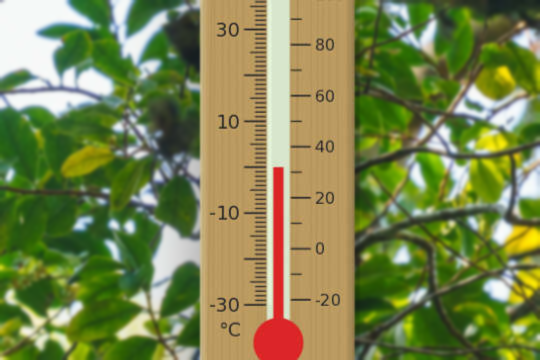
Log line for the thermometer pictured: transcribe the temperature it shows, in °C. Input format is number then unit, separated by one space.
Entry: 0 °C
